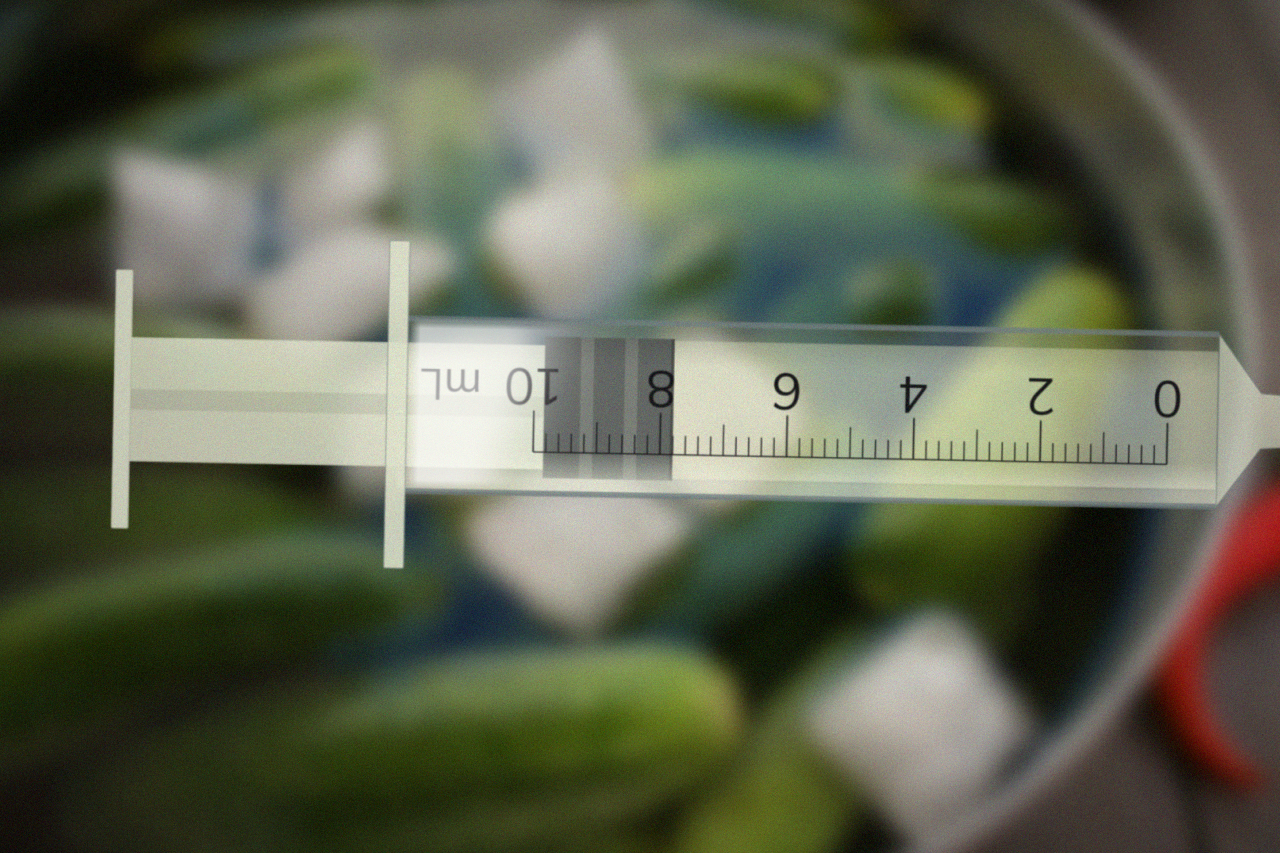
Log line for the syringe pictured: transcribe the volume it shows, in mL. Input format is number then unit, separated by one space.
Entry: 7.8 mL
